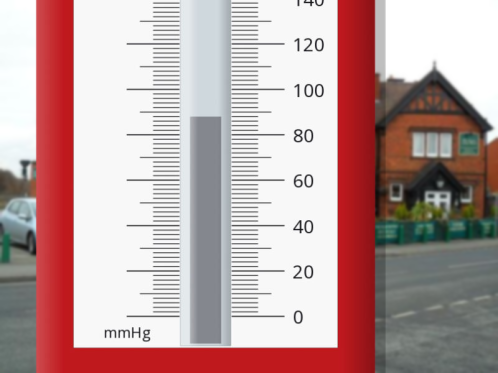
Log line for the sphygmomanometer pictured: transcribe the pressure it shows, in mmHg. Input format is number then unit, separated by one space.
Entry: 88 mmHg
